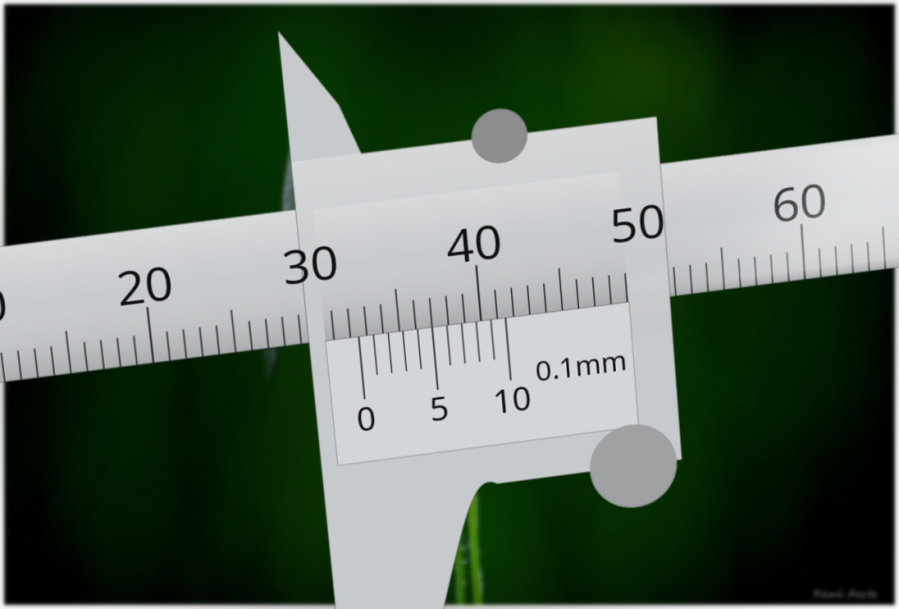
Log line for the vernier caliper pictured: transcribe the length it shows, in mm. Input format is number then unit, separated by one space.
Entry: 32.5 mm
